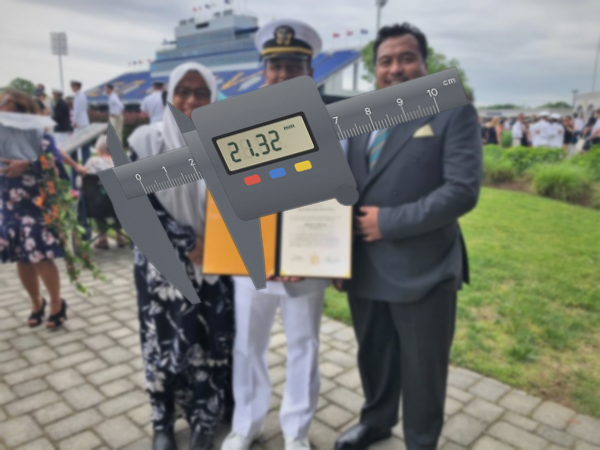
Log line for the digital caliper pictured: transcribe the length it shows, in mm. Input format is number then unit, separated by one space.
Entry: 21.32 mm
